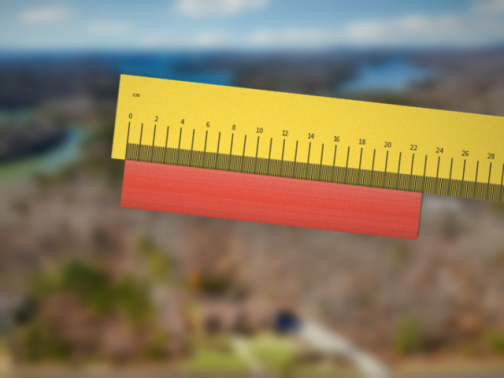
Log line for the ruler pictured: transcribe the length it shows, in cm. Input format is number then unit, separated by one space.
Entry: 23 cm
